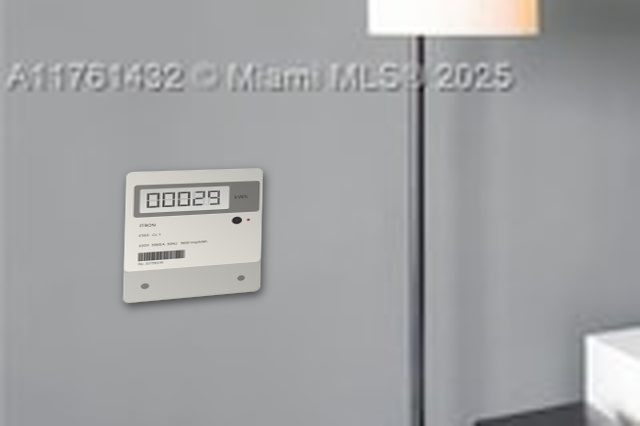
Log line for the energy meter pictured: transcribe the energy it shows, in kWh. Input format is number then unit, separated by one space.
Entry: 29 kWh
